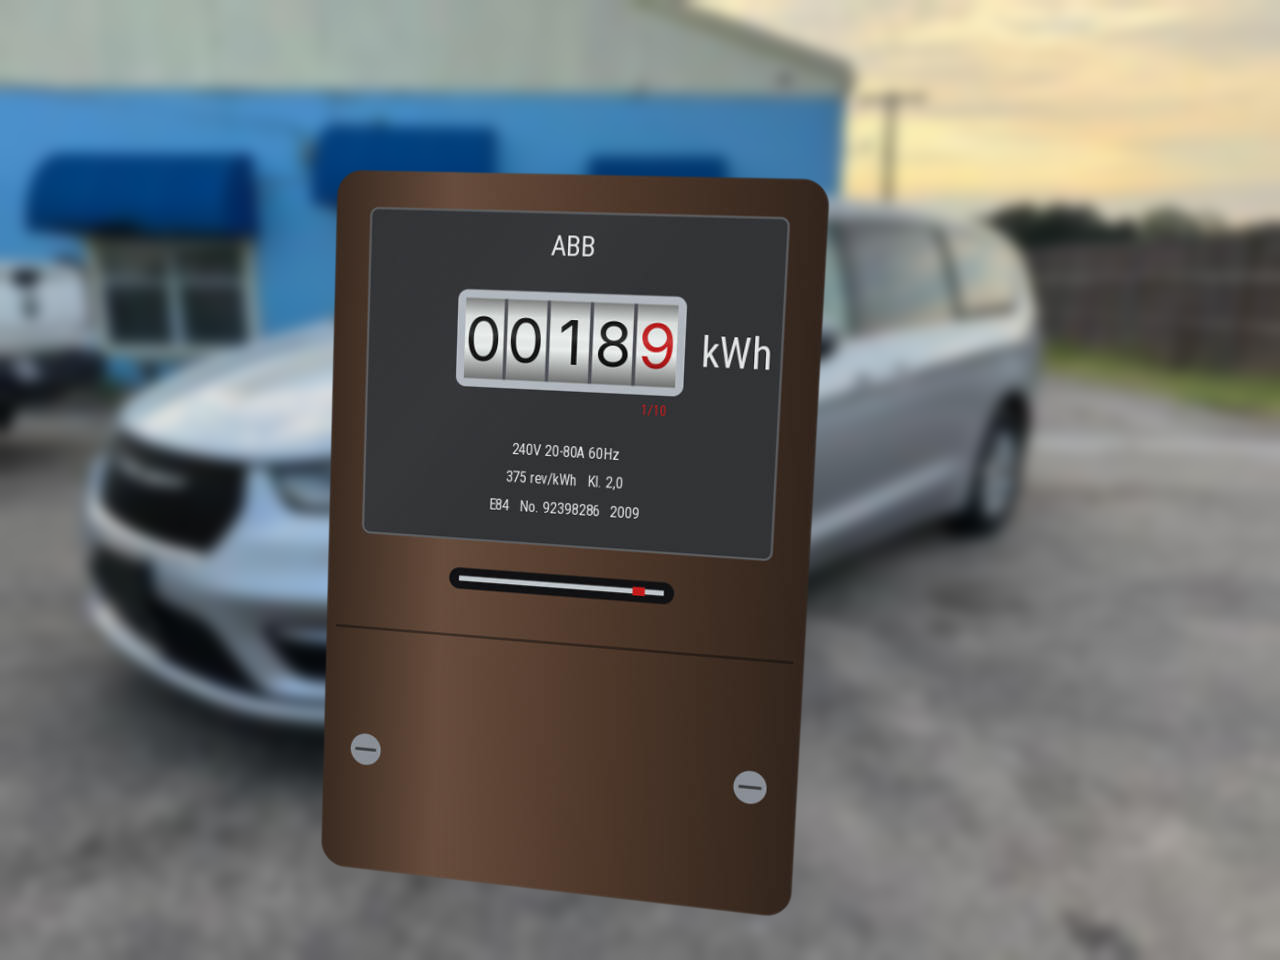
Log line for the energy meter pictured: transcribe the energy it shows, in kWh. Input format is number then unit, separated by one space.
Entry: 18.9 kWh
